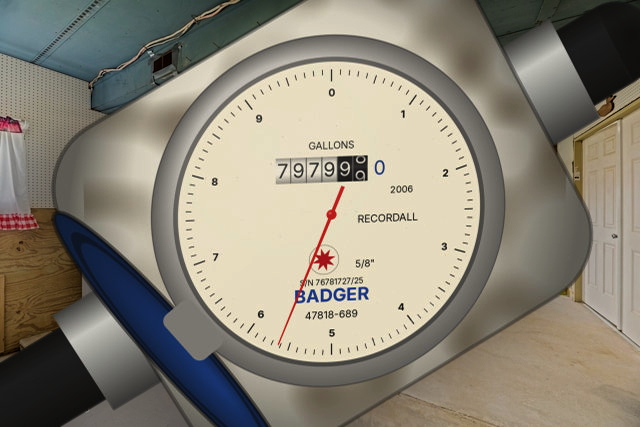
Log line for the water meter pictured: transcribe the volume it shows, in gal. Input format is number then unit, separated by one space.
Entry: 7979985.6 gal
